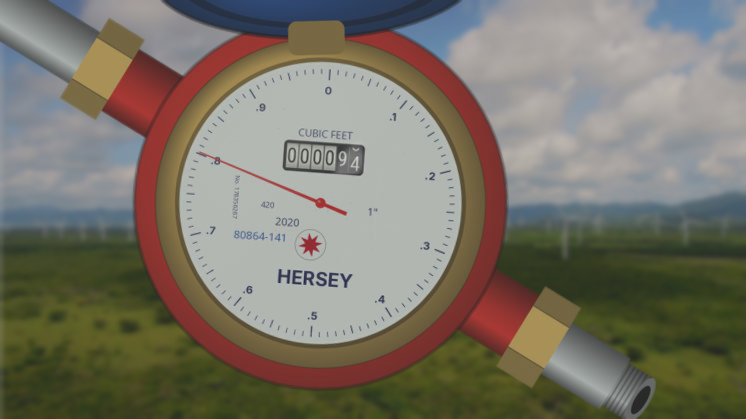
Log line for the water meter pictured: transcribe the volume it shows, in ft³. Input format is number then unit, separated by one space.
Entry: 93.80 ft³
